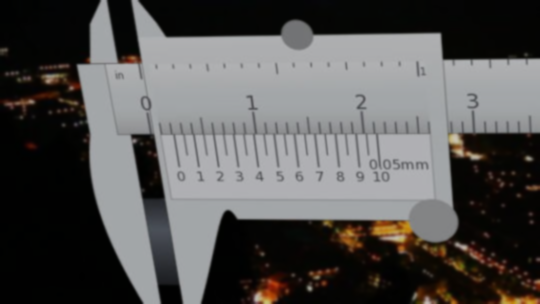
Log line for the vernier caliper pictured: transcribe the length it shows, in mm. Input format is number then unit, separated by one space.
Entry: 2.2 mm
